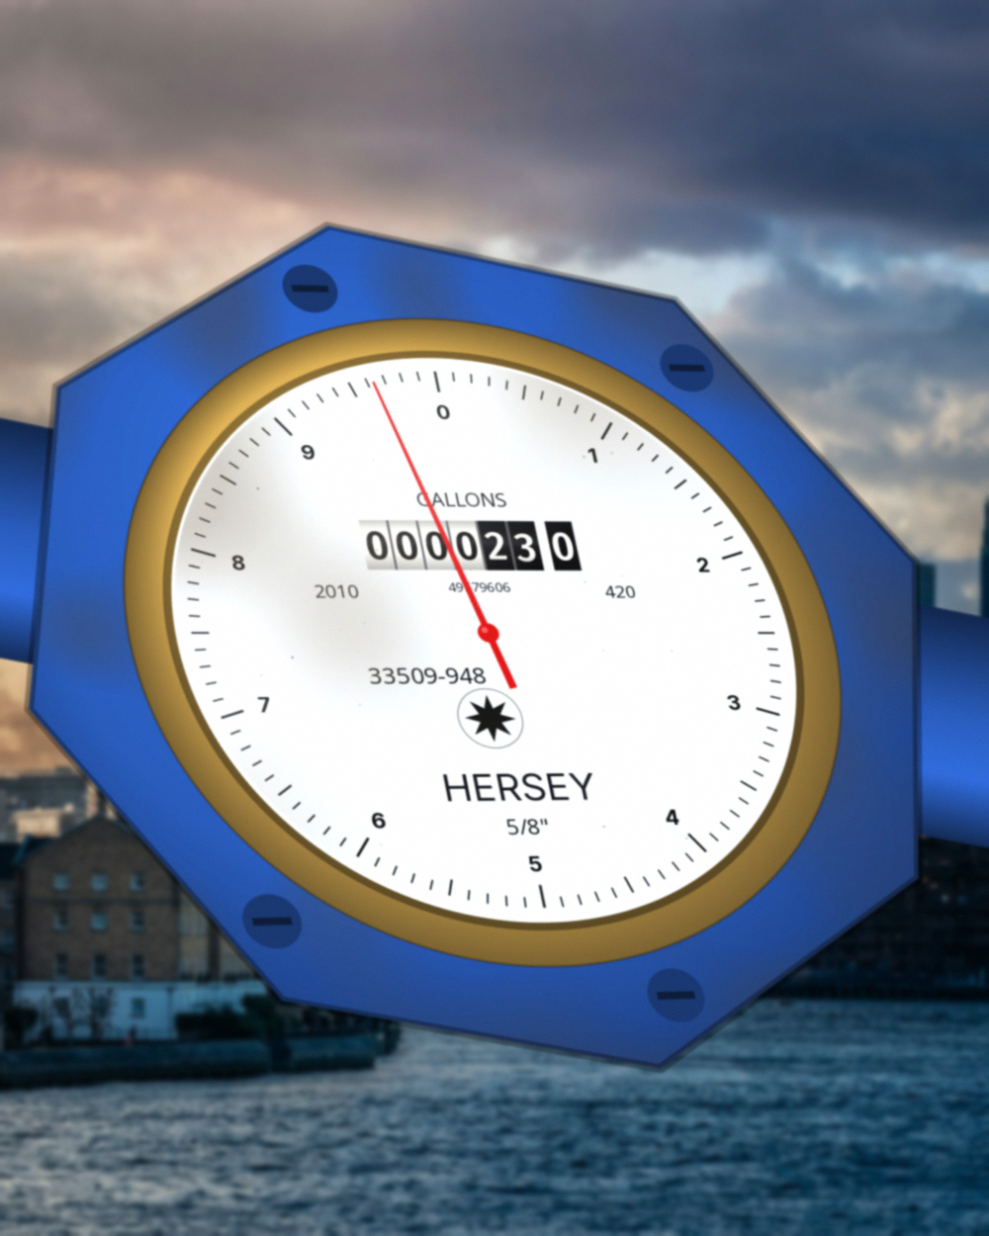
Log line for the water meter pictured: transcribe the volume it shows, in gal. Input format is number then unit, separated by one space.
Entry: 229.6 gal
